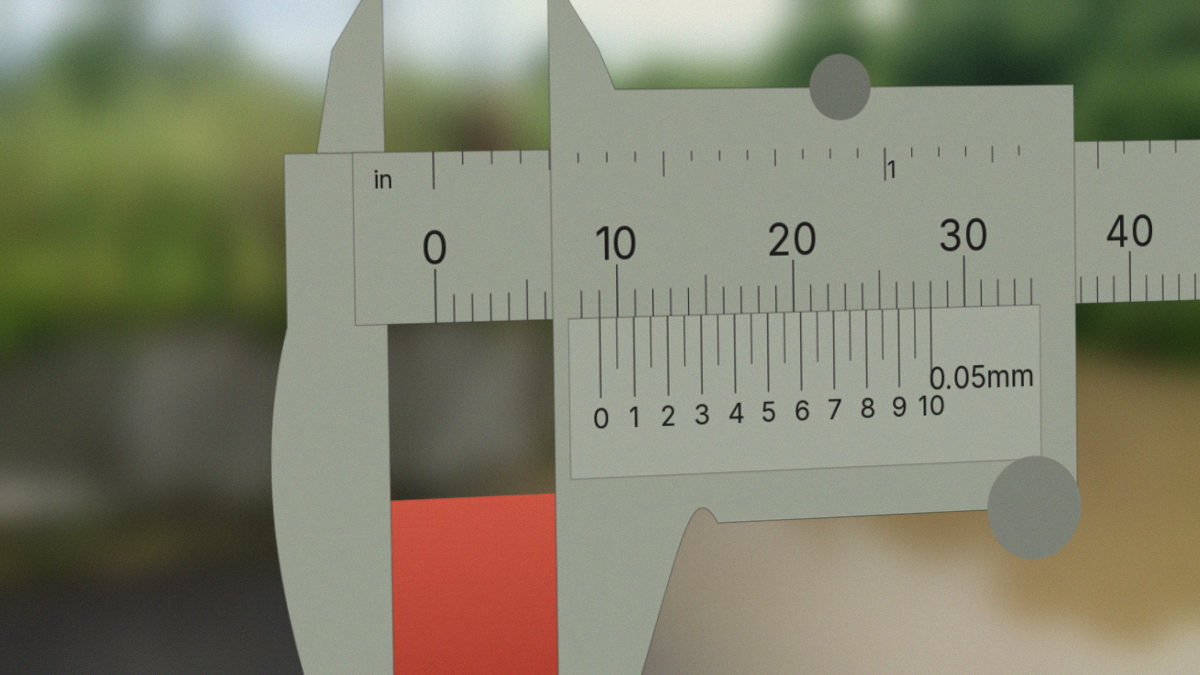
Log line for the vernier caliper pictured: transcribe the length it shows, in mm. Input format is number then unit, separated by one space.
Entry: 9.0 mm
